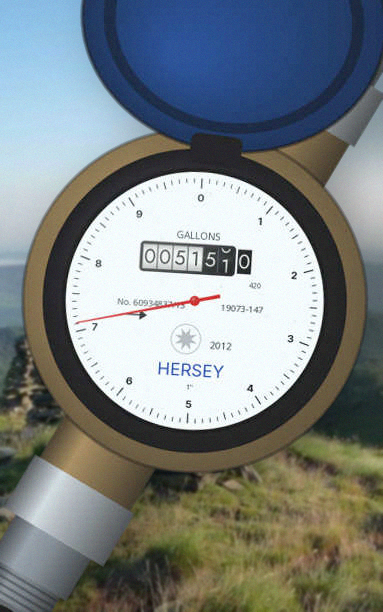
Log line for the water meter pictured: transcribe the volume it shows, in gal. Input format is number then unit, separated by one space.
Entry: 51507.1 gal
